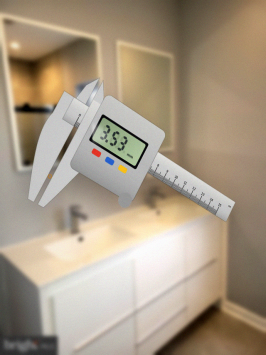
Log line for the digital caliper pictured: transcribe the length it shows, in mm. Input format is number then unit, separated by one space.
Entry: 3.53 mm
